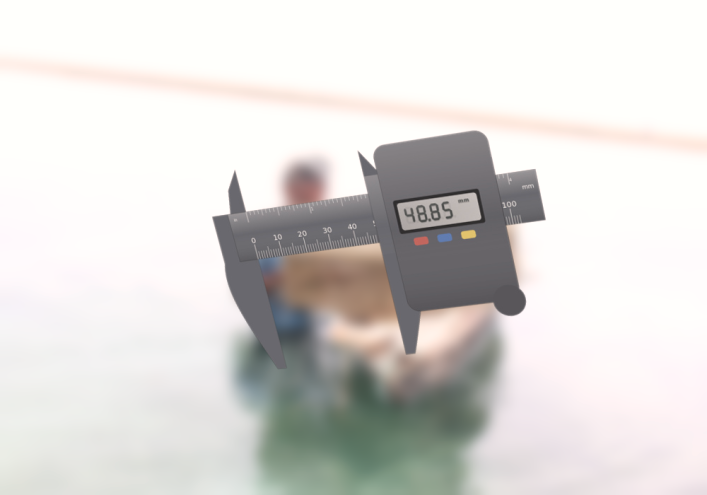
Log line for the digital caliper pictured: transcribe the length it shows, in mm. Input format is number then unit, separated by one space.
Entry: 48.85 mm
